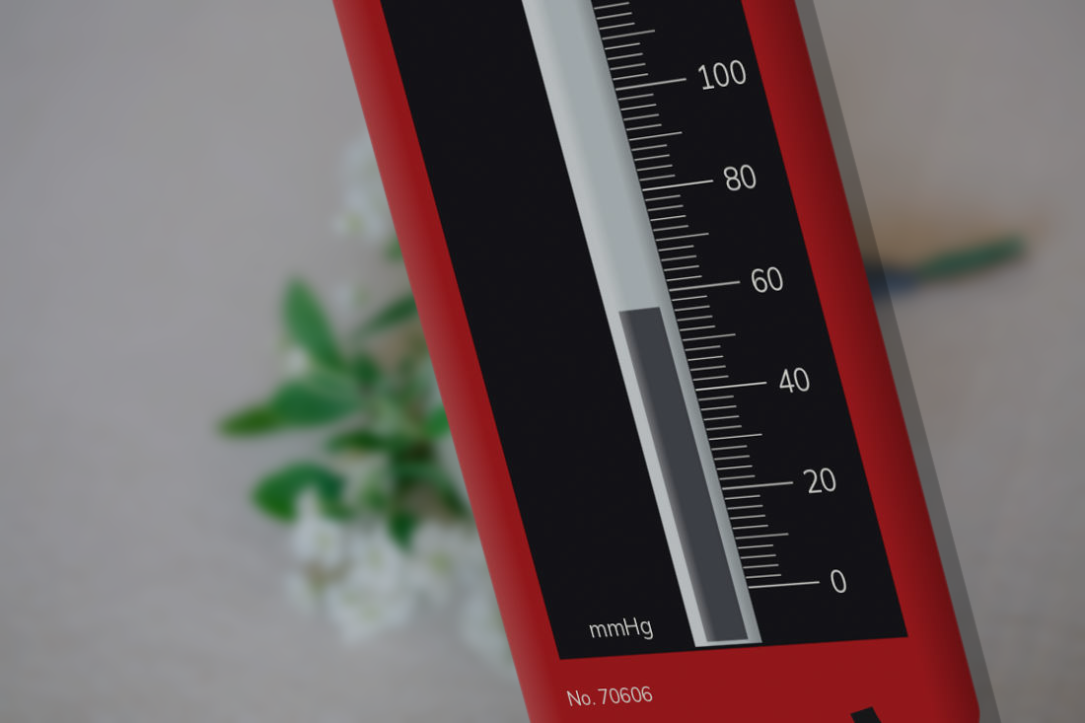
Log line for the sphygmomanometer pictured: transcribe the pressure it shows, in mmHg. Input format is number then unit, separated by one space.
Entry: 57 mmHg
